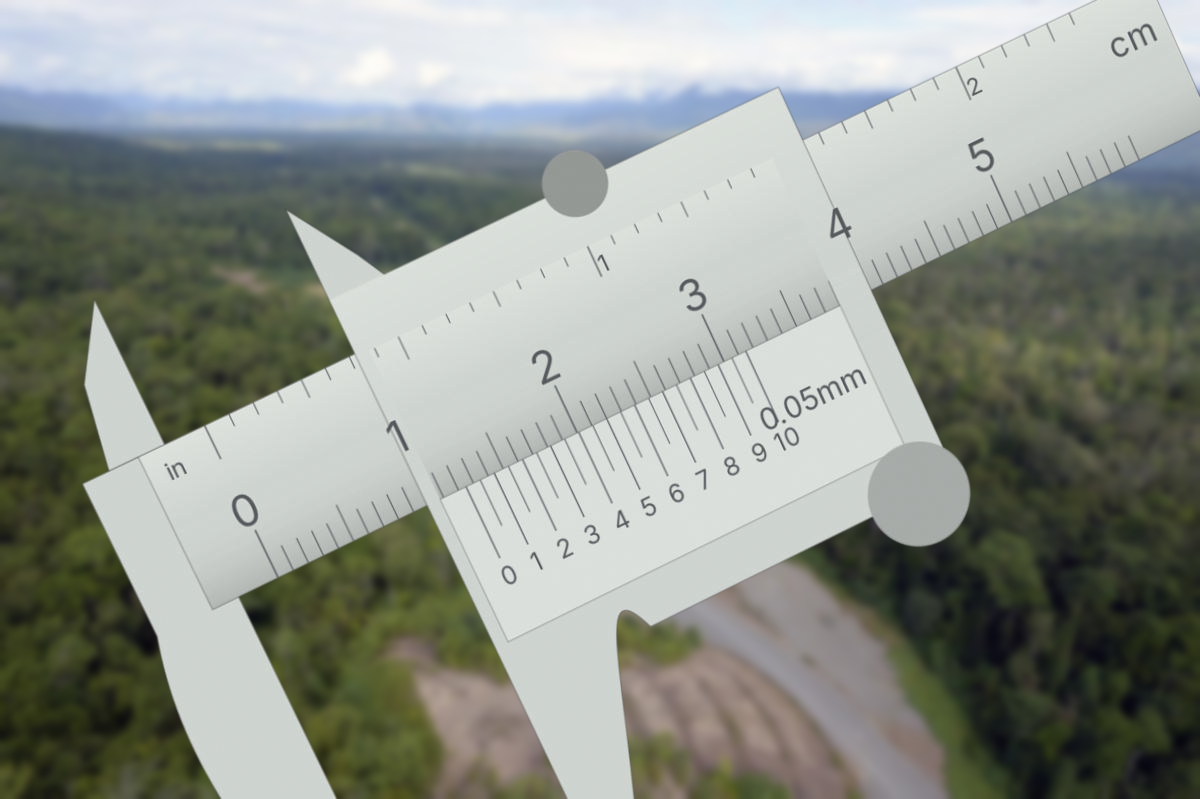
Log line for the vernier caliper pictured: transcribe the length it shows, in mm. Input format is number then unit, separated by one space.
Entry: 12.5 mm
